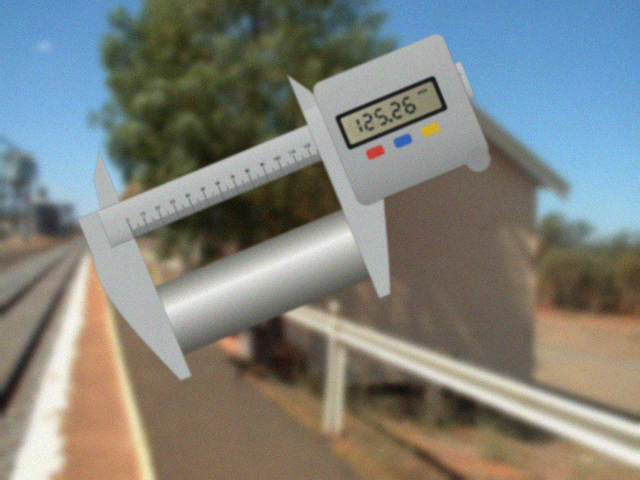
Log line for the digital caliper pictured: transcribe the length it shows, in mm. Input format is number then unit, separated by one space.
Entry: 125.26 mm
